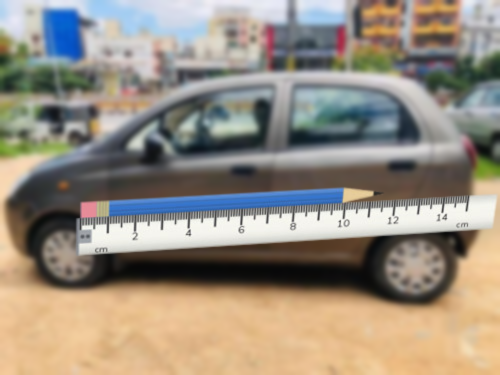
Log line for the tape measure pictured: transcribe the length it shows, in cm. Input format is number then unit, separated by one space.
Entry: 11.5 cm
